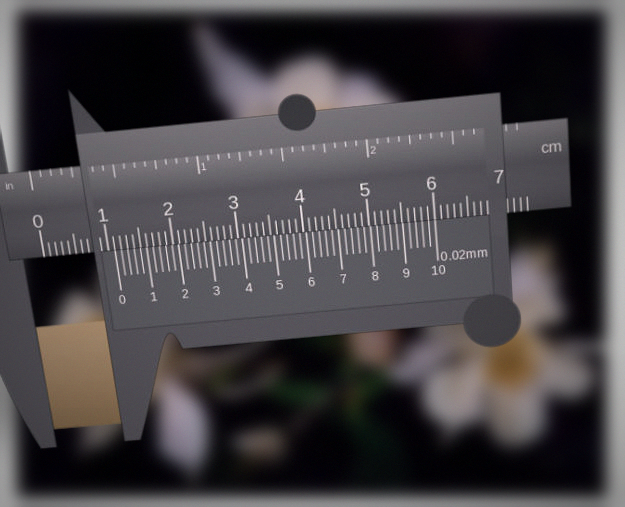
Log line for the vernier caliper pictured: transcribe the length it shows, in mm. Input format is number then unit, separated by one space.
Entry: 11.0 mm
